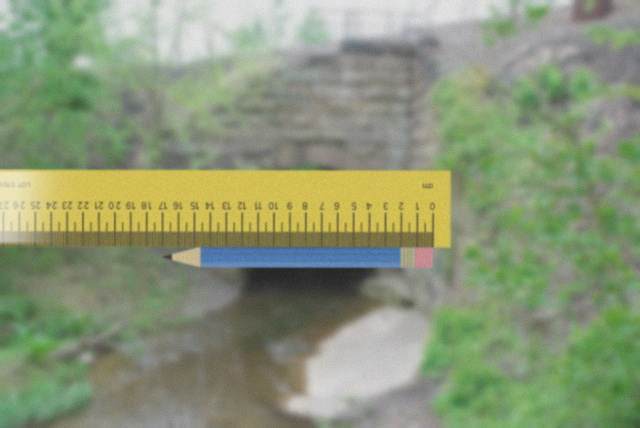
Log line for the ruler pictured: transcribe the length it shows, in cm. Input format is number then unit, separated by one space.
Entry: 17 cm
